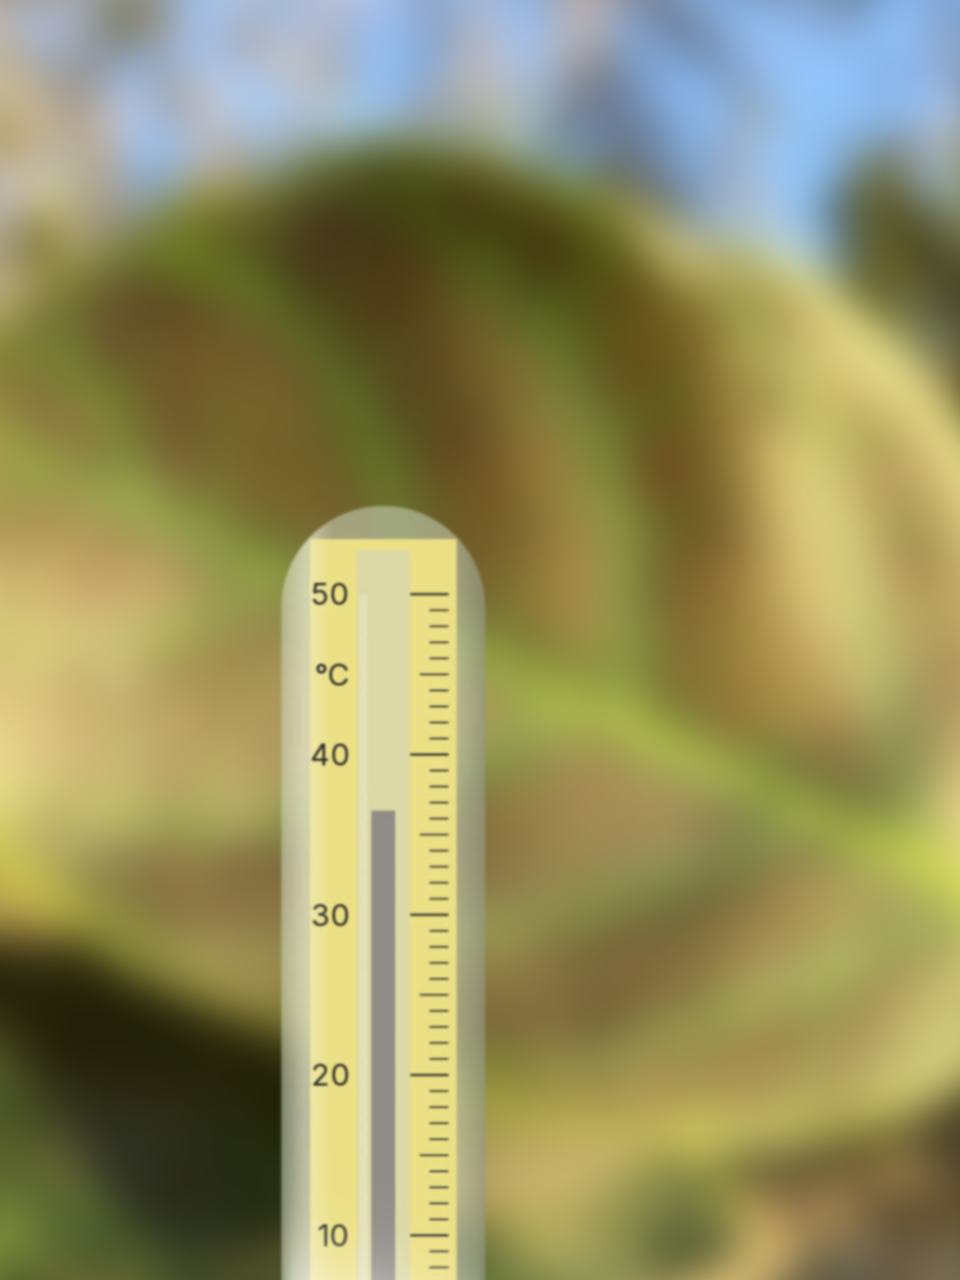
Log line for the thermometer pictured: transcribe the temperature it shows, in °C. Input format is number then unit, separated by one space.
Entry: 36.5 °C
